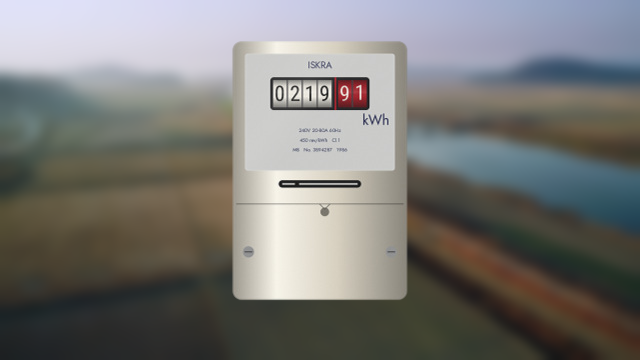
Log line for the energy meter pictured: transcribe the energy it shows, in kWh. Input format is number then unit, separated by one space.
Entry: 219.91 kWh
